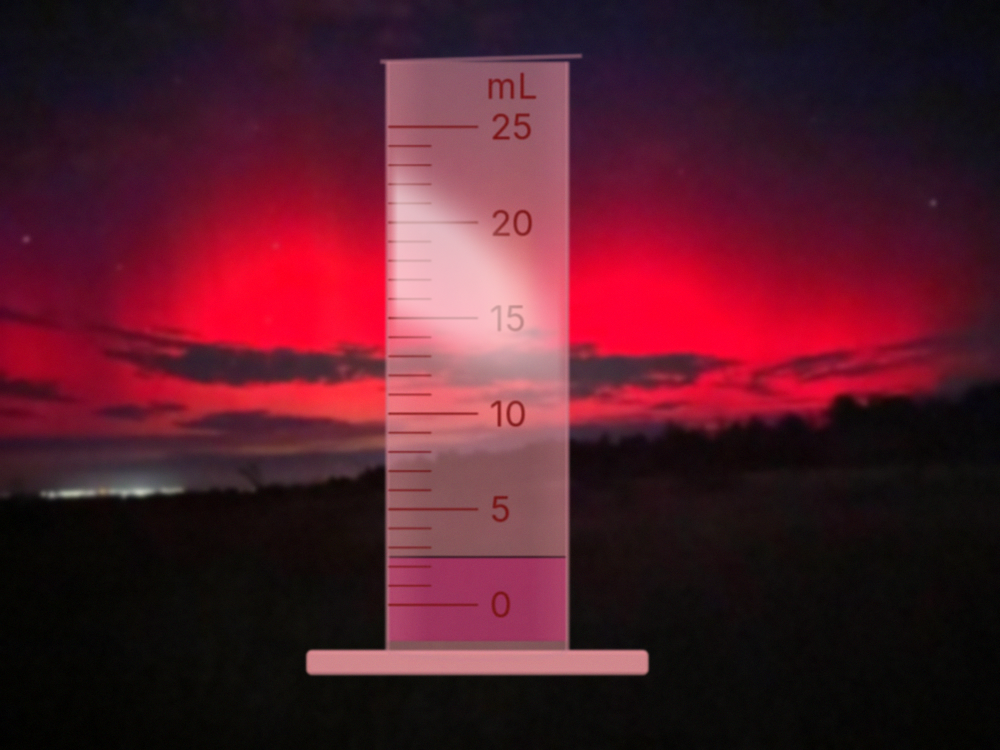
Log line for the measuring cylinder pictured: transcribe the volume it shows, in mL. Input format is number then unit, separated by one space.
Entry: 2.5 mL
